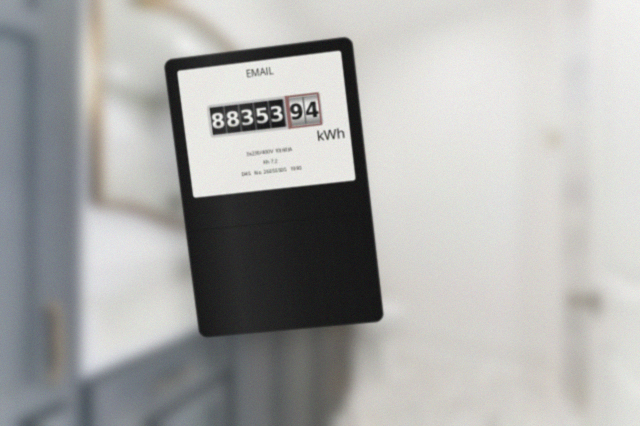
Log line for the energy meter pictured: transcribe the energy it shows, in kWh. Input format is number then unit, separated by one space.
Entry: 88353.94 kWh
